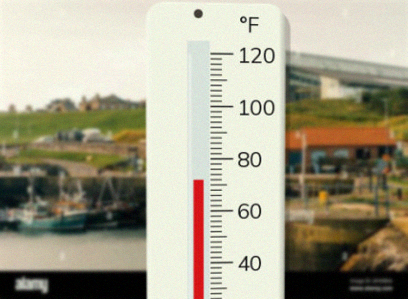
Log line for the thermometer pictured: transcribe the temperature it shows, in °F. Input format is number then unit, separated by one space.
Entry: 72 °F
